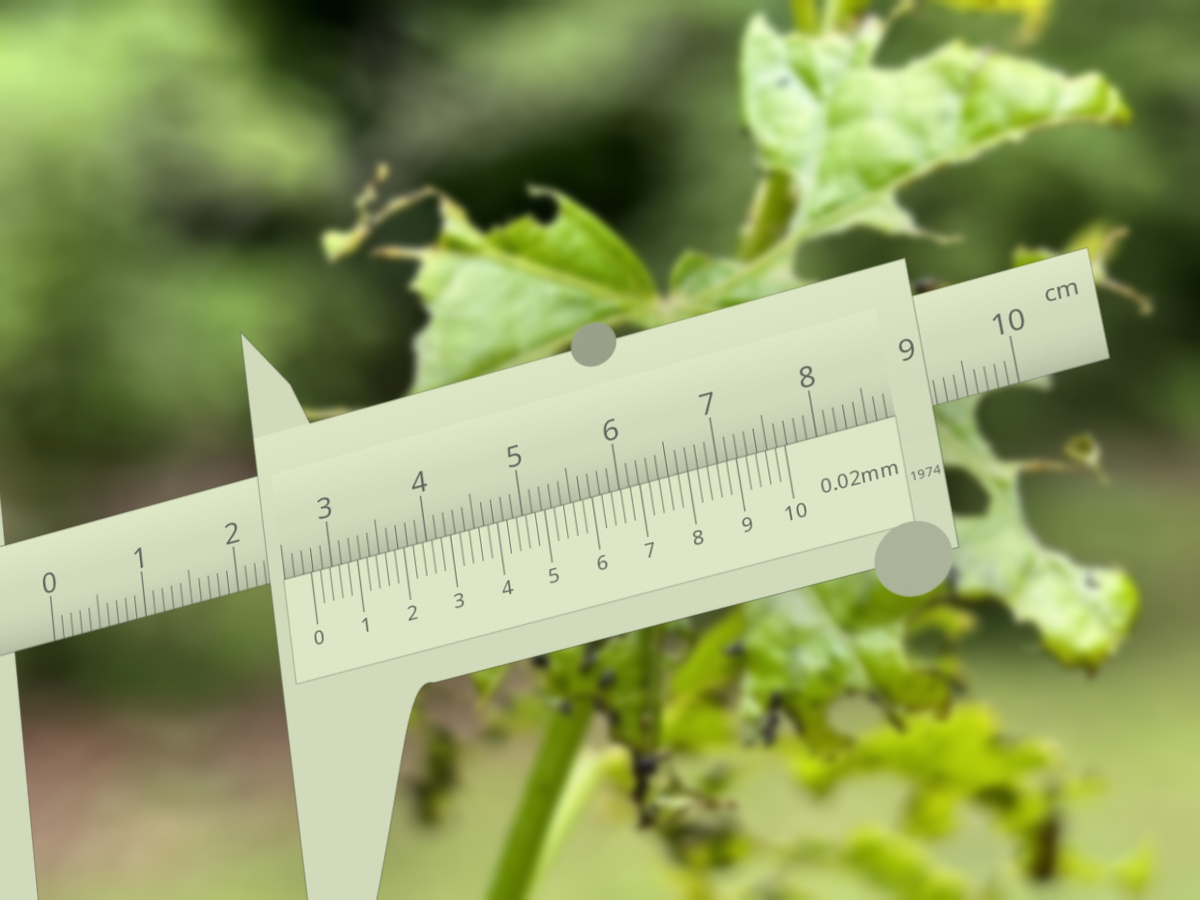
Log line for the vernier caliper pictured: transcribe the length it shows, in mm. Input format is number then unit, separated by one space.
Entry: 27.8 mm
